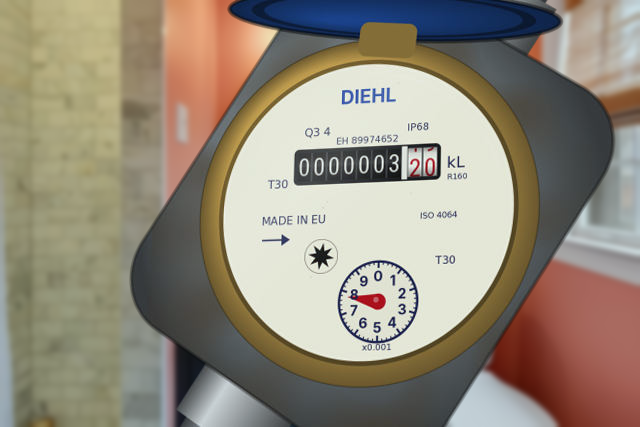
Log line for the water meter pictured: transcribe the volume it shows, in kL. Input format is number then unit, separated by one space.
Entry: 3.197 kL
